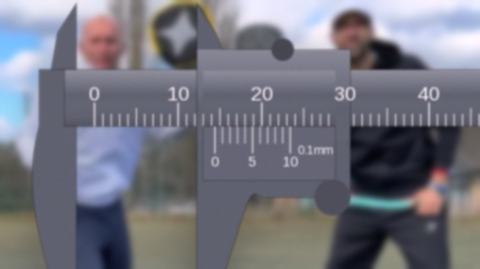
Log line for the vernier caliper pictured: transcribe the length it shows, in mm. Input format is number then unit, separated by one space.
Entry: 14.4 mm
